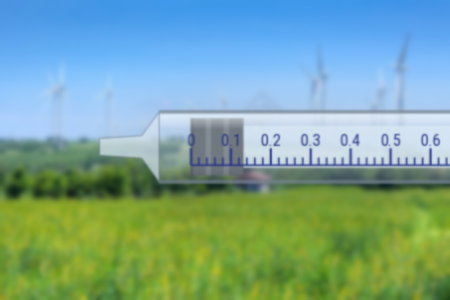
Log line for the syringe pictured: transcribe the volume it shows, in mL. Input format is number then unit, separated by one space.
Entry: 0 mL
